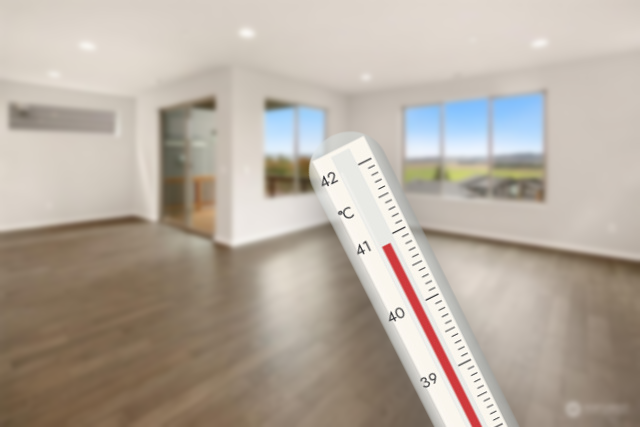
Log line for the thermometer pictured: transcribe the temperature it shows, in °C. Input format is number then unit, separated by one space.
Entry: 40.9 °C
